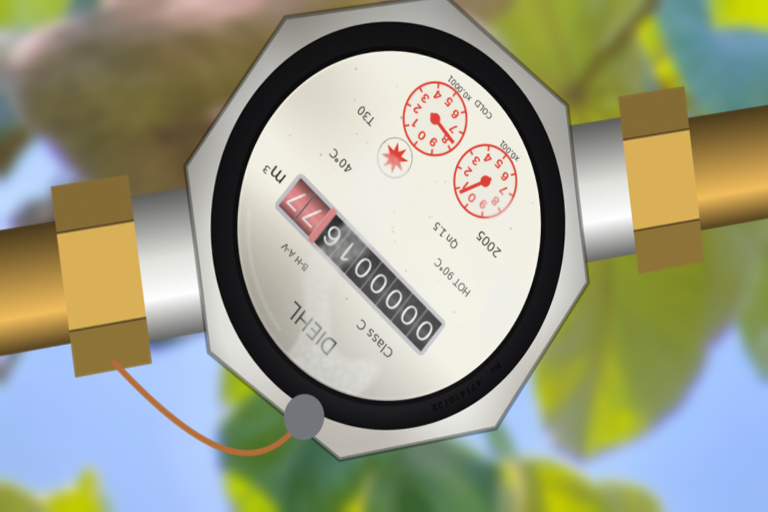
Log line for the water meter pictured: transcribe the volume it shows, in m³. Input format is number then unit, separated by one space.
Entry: 16.7707 m³
